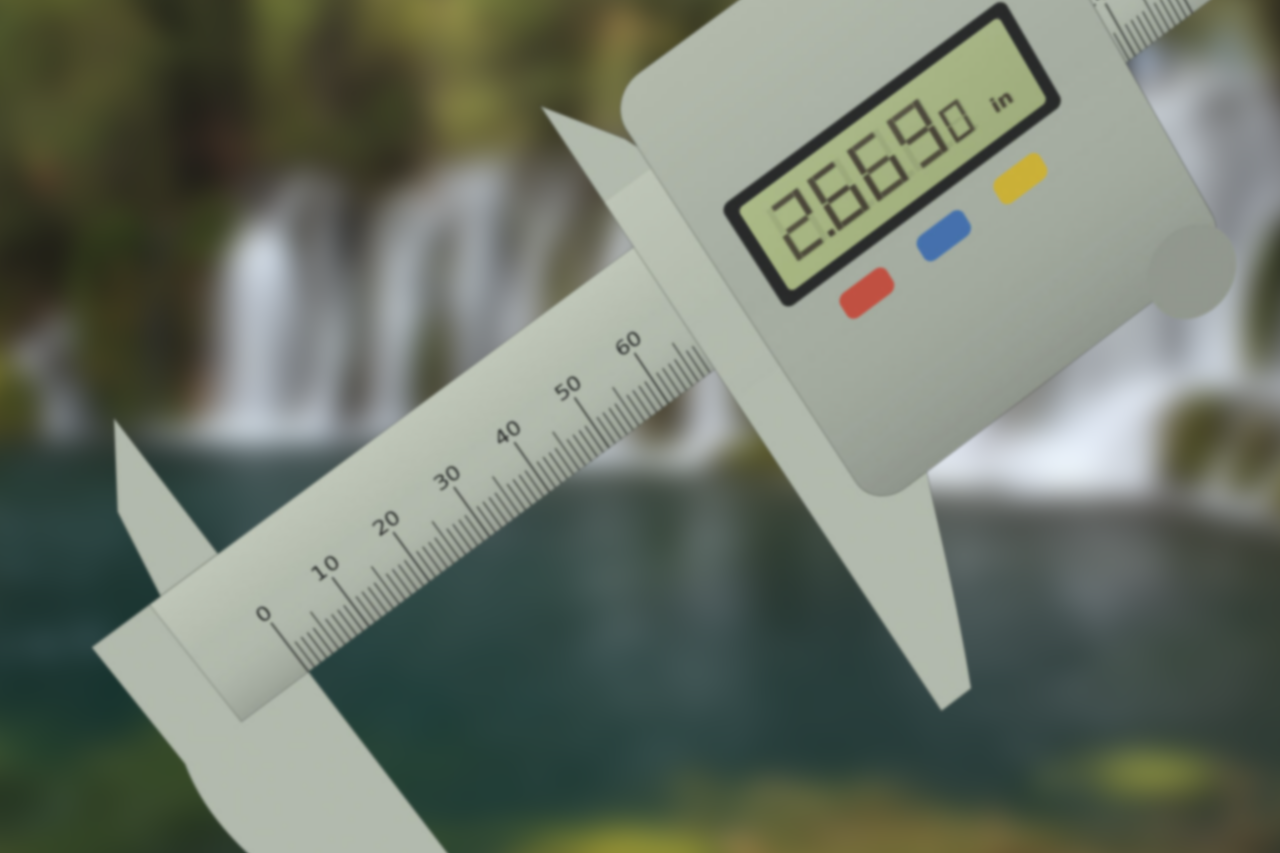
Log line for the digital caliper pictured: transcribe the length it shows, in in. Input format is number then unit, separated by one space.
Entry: 2.6690 in
